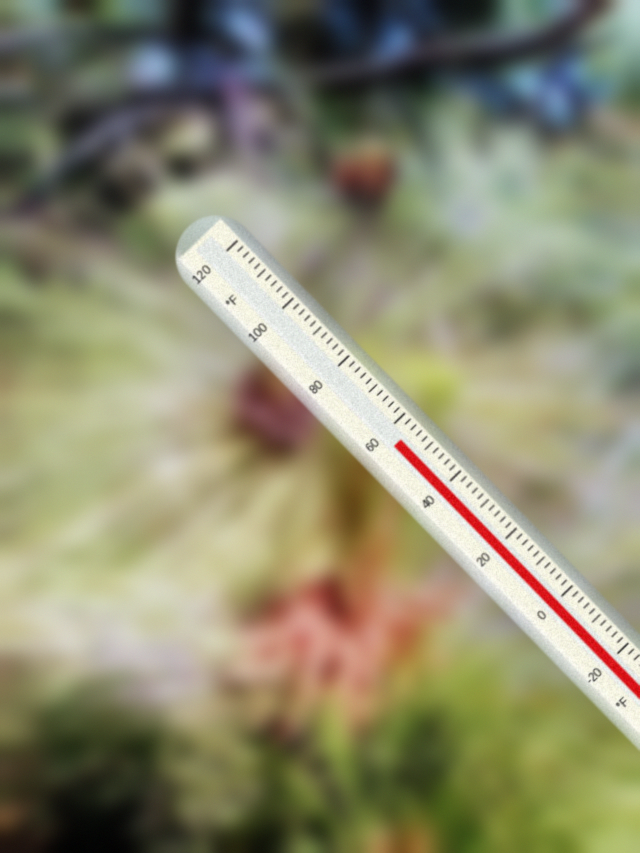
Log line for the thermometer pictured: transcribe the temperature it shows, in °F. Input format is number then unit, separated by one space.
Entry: 56 °F
